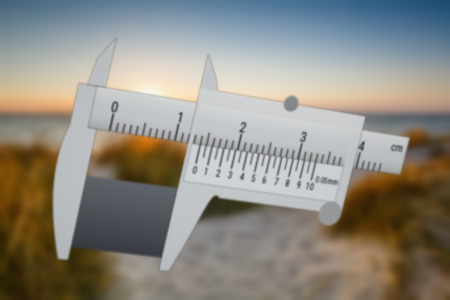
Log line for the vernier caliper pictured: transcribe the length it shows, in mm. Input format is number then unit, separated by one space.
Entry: 14.0 mm
